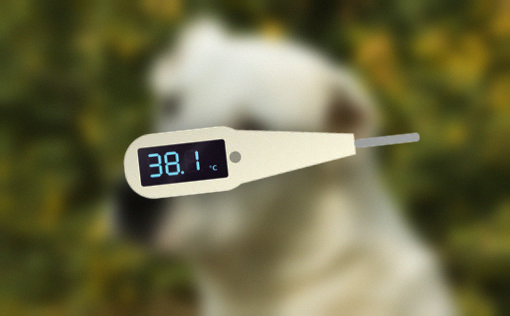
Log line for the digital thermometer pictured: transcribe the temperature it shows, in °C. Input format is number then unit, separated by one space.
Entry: 38.1 °C
